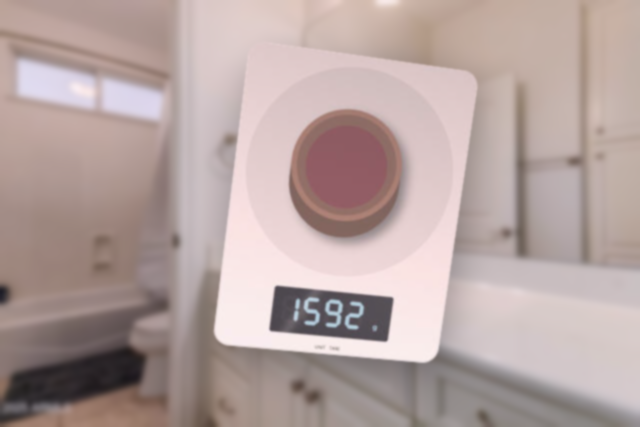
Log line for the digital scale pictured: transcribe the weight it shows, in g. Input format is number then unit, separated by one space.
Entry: 1592 g
